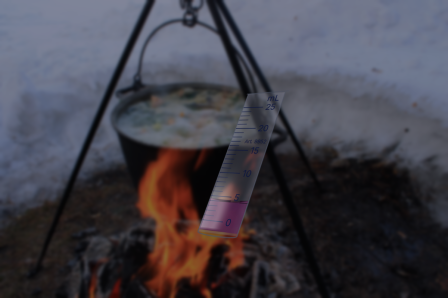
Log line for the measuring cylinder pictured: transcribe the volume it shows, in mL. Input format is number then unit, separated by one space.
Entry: 4 mL
